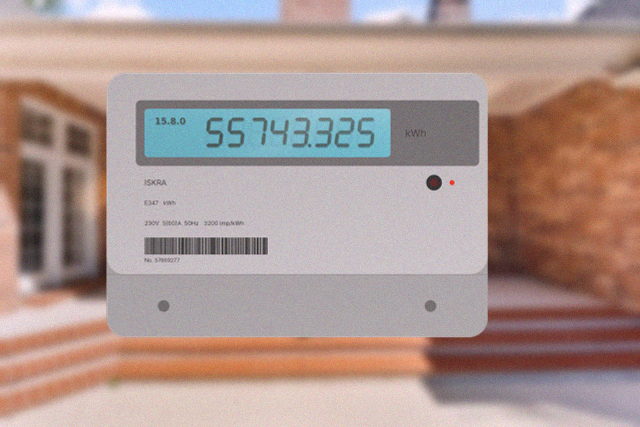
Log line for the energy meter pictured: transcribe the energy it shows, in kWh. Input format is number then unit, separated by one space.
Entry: 55743.325 kWh
